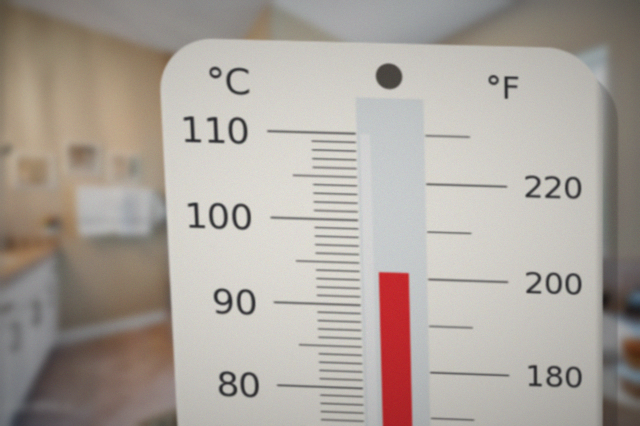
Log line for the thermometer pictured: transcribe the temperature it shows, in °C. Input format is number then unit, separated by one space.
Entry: 94 °C
